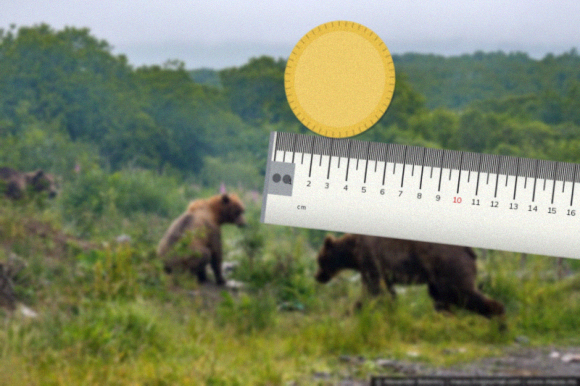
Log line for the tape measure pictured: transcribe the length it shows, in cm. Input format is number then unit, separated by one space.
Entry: 6 cm
